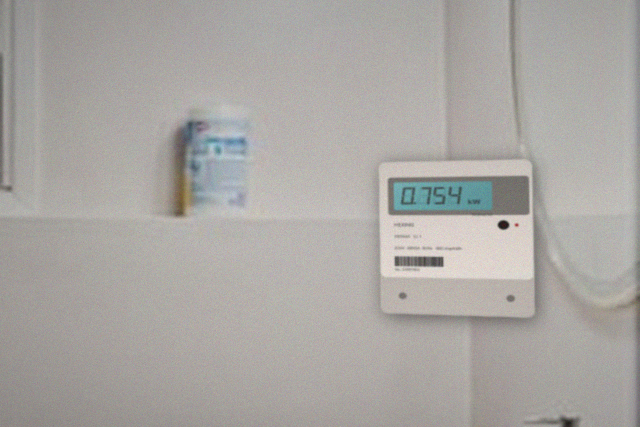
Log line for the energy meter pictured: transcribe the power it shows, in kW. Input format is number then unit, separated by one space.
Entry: 0.754 kW
